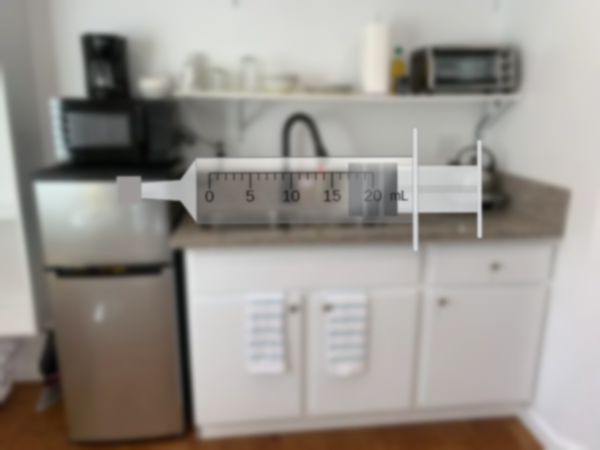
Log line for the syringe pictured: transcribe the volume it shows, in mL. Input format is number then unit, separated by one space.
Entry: 17 mL
